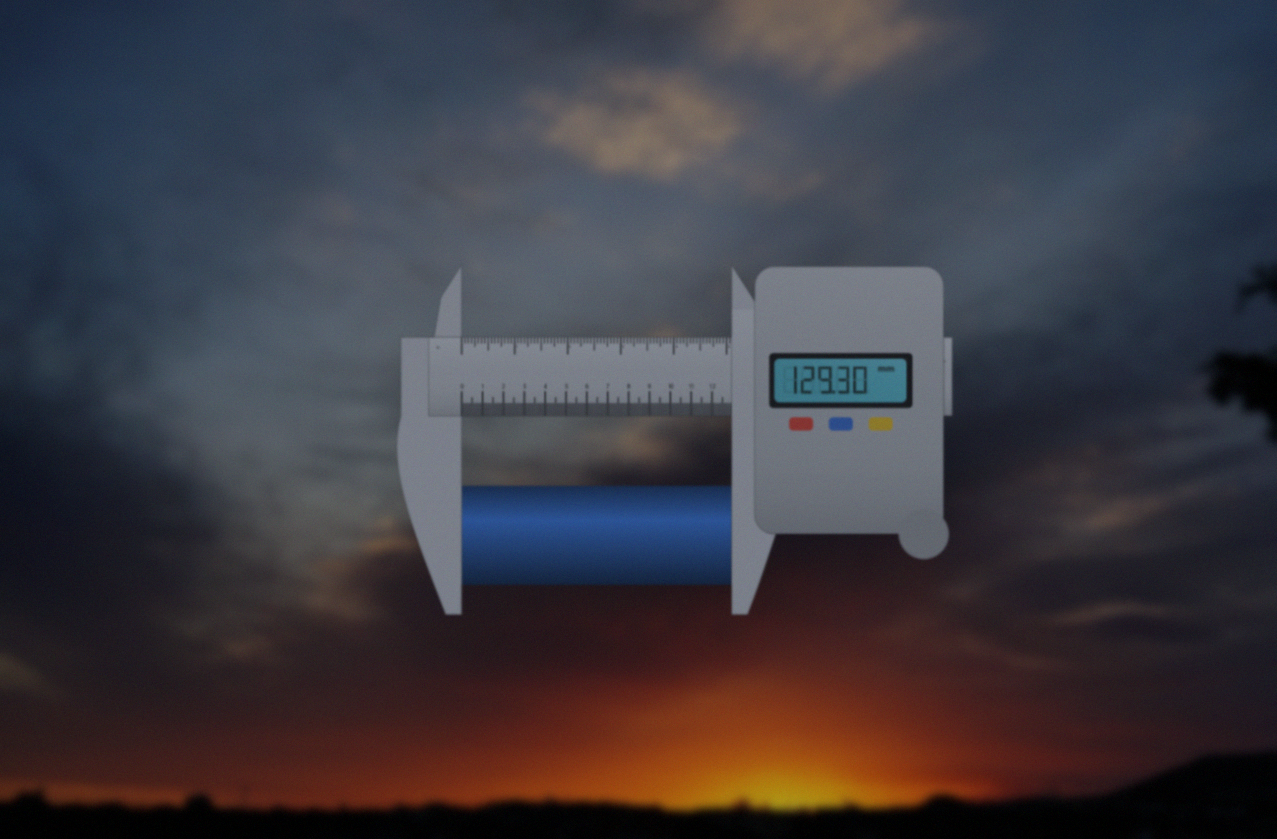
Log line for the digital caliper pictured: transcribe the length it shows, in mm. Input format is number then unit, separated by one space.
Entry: 129.30 mm
